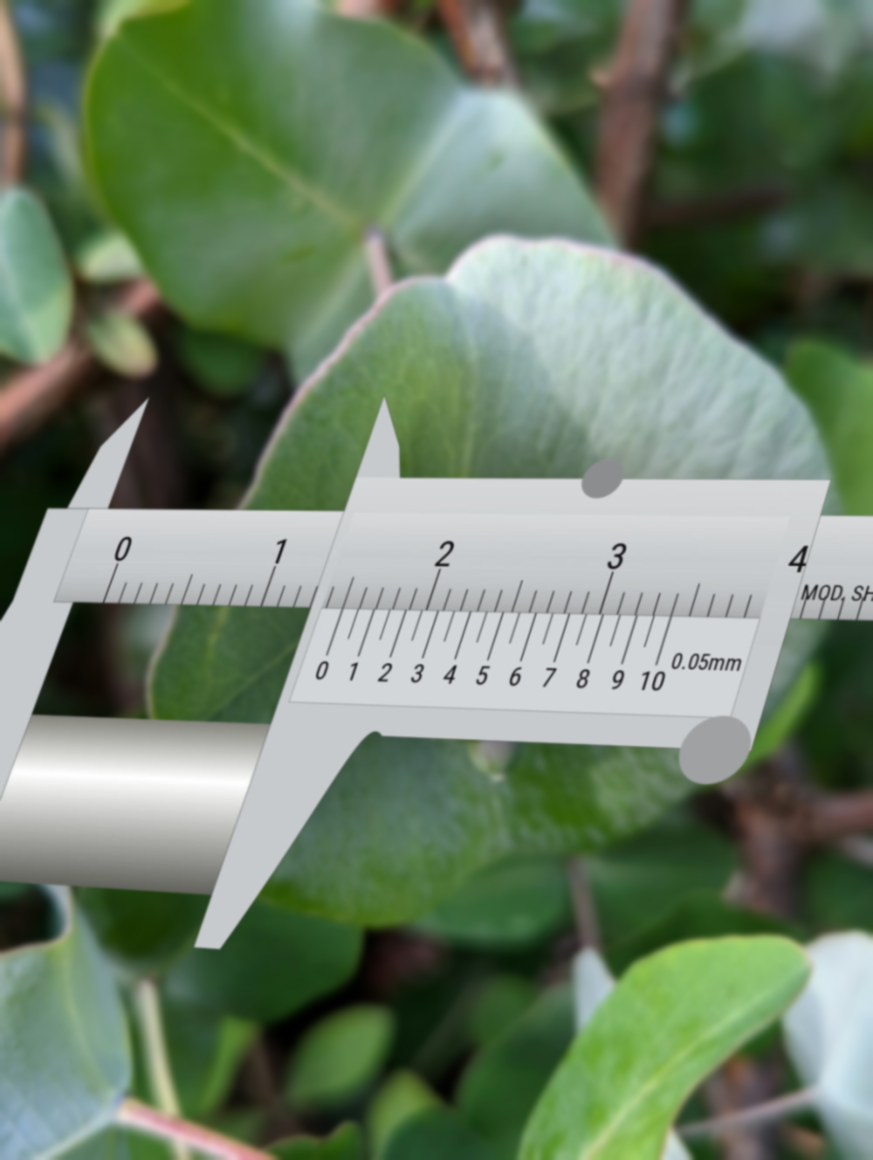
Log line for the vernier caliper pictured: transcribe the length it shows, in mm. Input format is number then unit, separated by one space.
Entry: 15.0 mm
